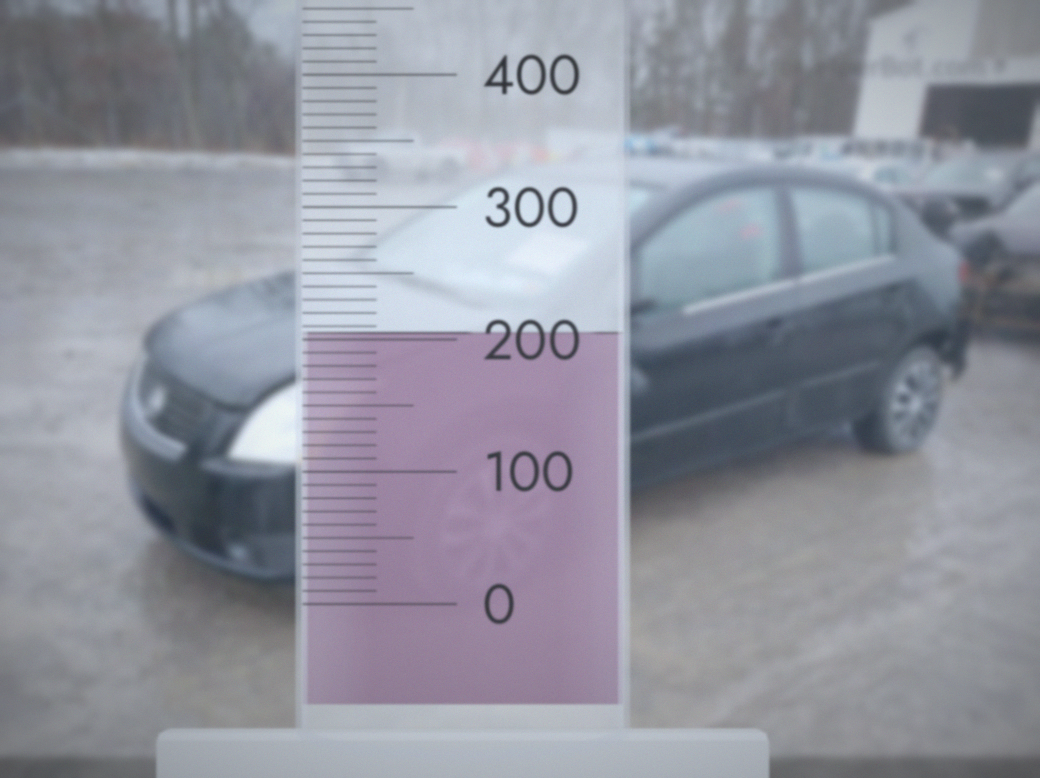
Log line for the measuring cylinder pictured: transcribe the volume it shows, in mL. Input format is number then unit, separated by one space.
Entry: 205 mL
